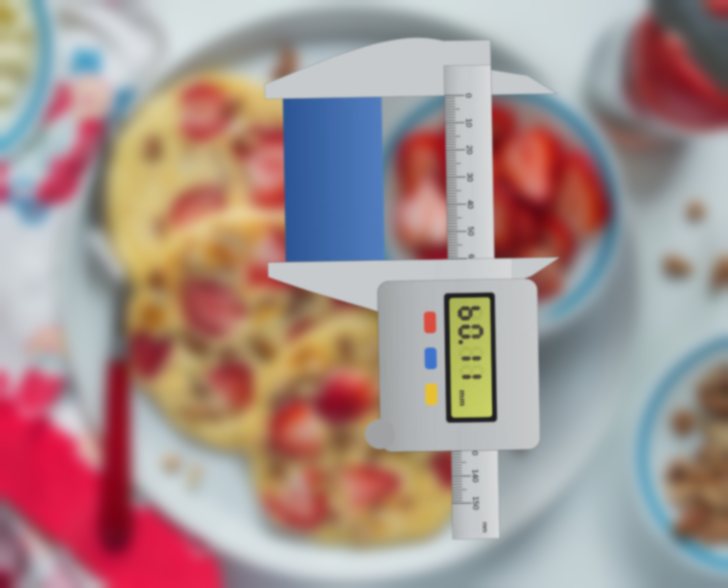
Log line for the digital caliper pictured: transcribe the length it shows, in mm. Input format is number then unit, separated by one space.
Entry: 60.11 mm
